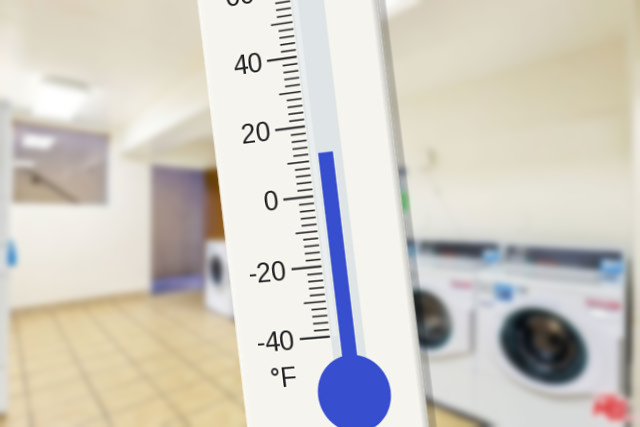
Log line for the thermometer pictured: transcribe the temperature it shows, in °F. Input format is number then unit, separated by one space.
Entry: 12 °F
